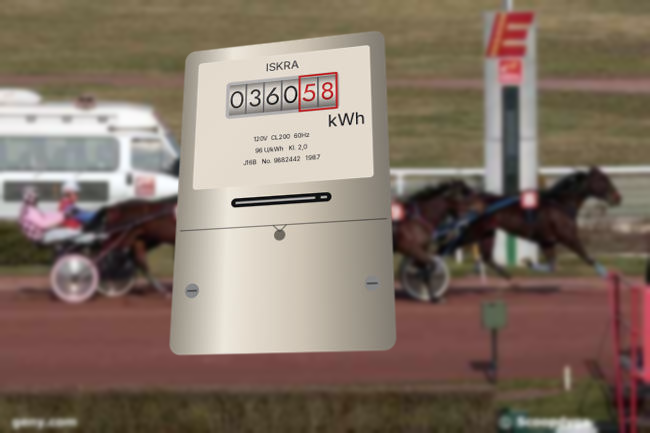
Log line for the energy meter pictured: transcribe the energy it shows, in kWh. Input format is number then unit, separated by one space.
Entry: 360.58 kWh
